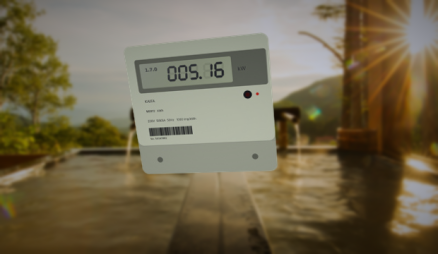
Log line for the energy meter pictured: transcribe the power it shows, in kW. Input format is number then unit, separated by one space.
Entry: 5.16 kW
